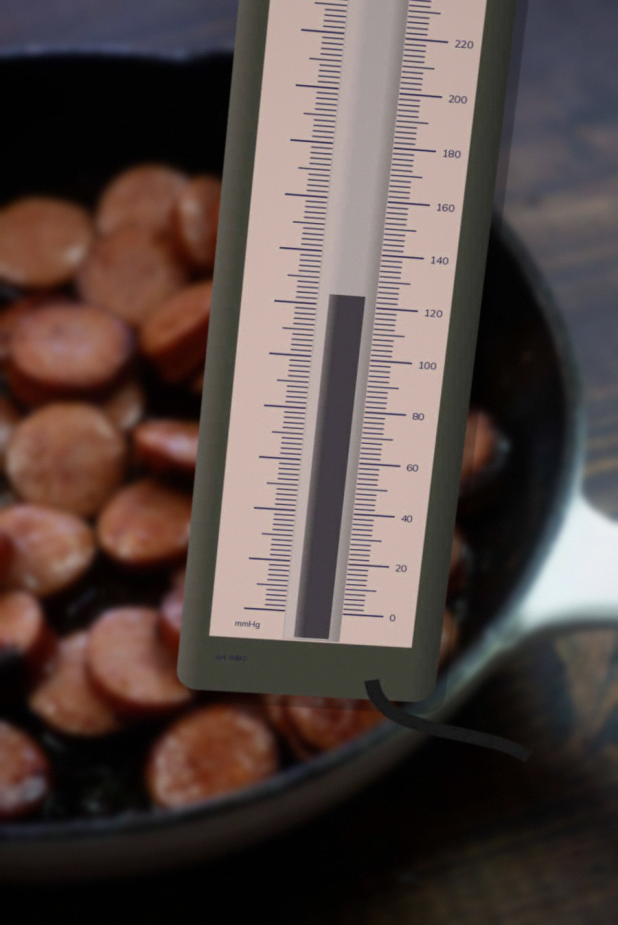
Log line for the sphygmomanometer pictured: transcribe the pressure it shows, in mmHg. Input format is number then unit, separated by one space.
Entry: 124 mmHg
